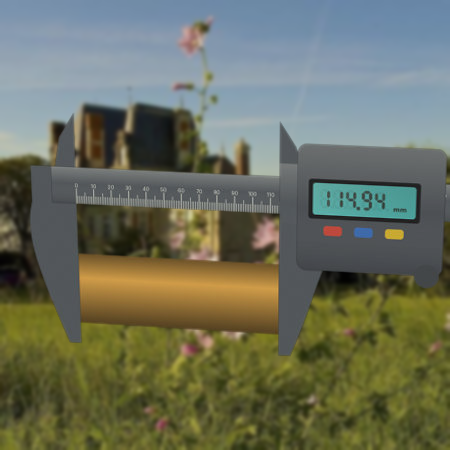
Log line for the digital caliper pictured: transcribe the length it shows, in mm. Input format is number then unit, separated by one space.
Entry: 114.94 mm
